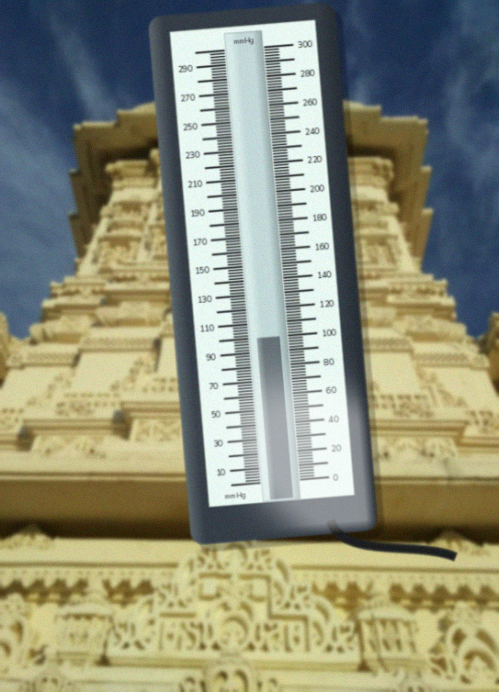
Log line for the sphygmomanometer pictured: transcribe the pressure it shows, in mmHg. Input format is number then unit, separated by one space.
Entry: 100 mmHg
